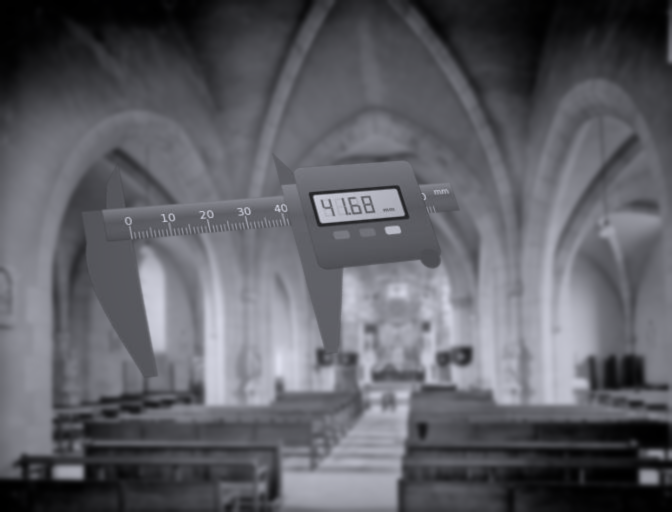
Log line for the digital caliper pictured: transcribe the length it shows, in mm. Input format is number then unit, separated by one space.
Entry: 41.68 mm
